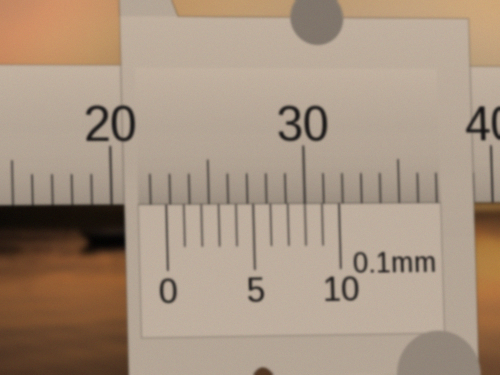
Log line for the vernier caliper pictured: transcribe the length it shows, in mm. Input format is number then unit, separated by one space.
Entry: 22.8 mm
